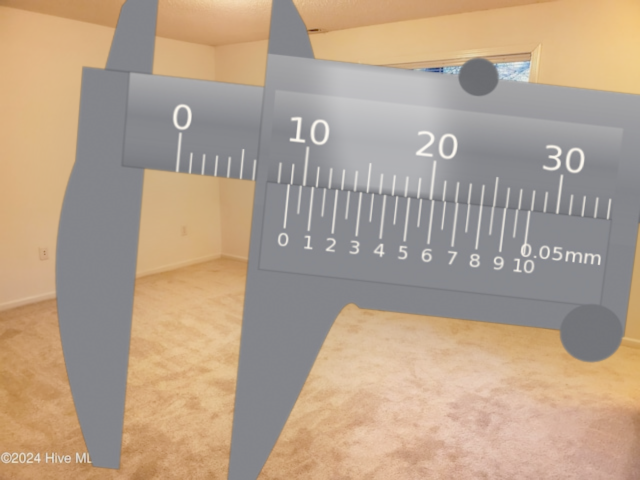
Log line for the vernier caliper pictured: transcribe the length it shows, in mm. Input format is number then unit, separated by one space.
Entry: 8.8 mm
